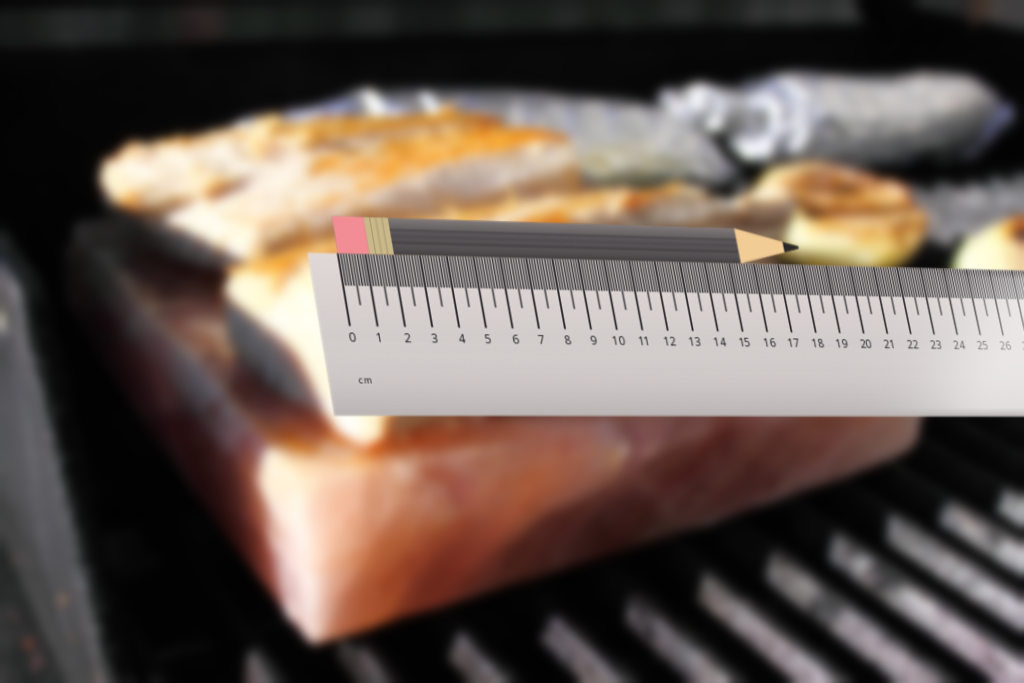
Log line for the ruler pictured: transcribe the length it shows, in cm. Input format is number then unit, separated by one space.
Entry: 18 cm
